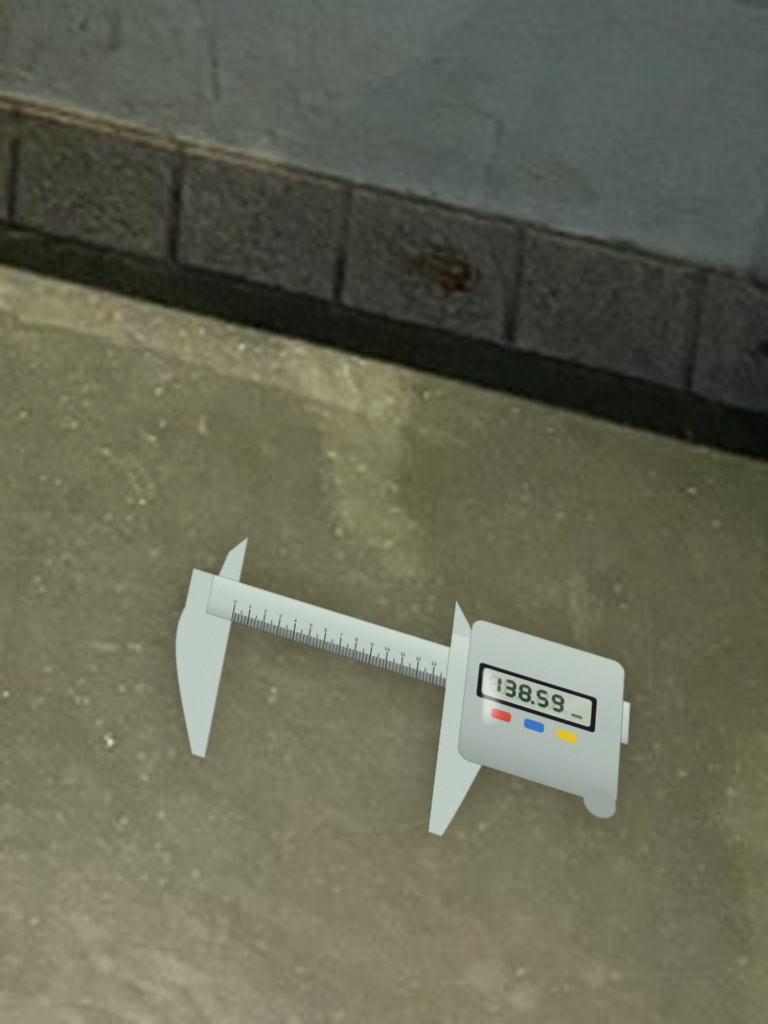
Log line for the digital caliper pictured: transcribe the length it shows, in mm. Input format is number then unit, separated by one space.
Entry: 138.59 mm
